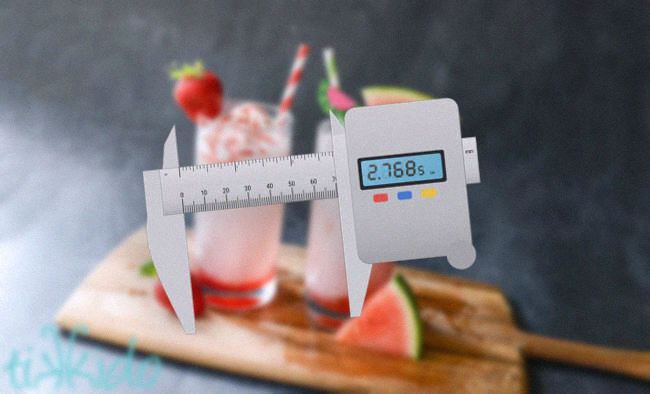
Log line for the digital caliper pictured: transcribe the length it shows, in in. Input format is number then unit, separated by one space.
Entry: 2.7685 in
